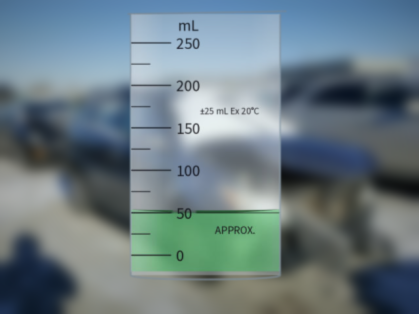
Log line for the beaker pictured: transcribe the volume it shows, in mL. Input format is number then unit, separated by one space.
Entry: 50 mL
